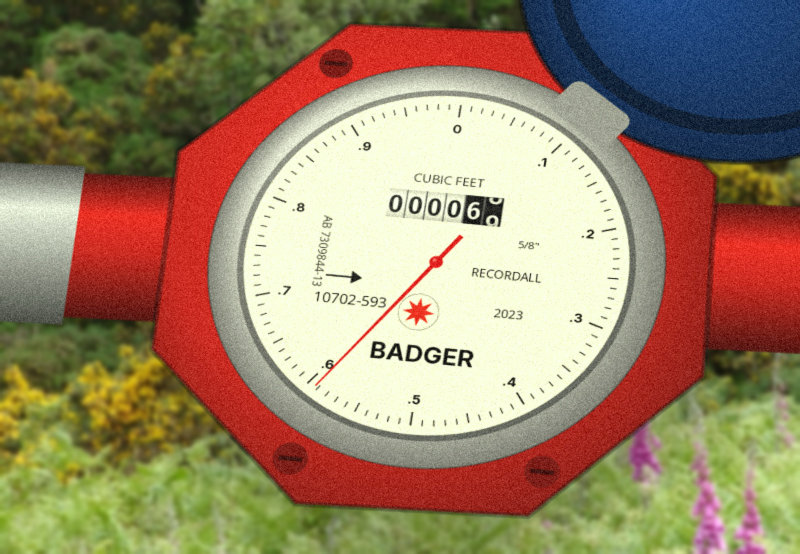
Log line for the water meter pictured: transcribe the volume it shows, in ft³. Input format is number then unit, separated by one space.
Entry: 68.59 ft³
